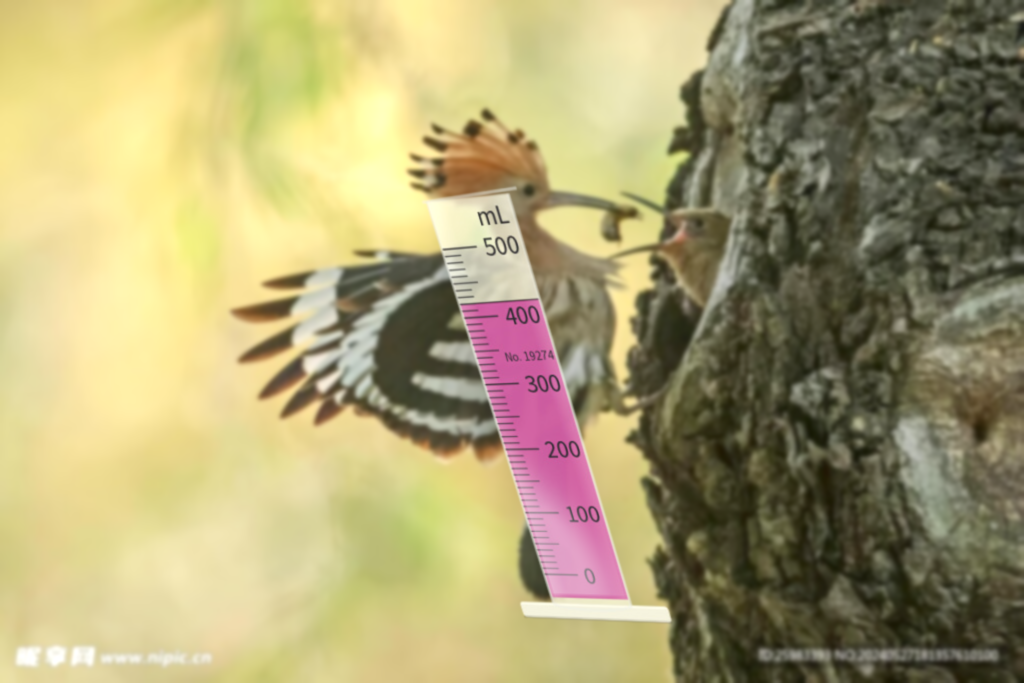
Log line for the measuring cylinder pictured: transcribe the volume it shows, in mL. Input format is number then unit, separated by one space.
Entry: 420 mL
